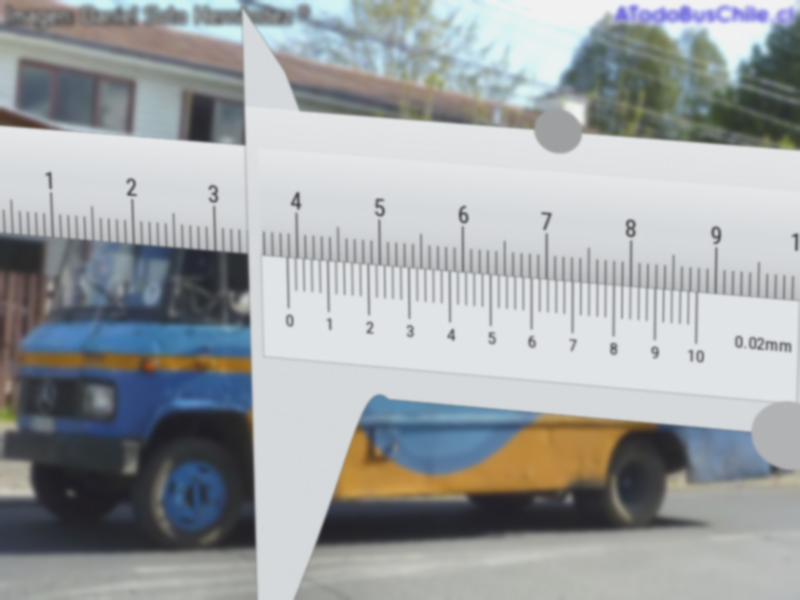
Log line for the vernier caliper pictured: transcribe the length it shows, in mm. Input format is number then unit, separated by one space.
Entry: 38.8 mm
